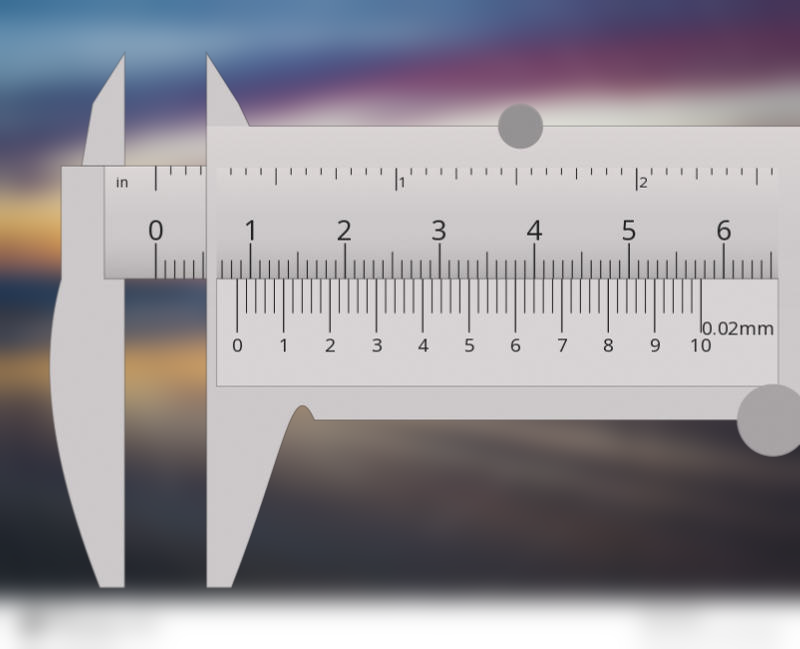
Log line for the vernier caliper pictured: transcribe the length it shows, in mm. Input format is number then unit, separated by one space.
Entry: 8.6 mm
